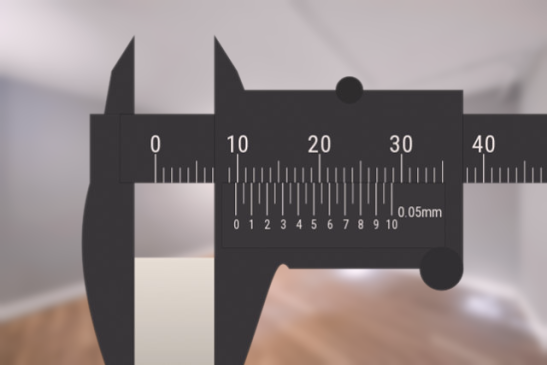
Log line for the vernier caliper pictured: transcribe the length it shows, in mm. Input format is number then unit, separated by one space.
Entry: 9.8 mm
